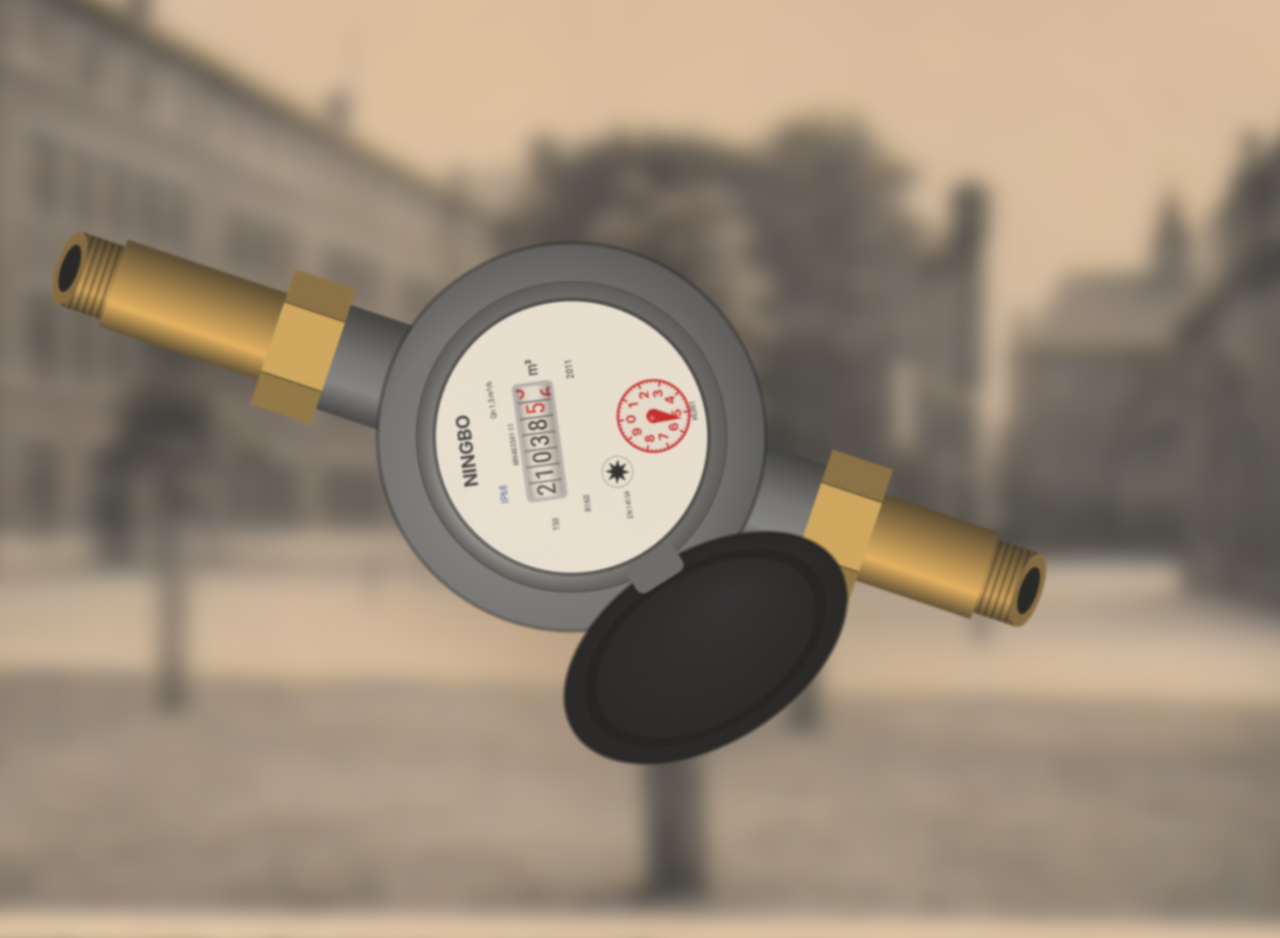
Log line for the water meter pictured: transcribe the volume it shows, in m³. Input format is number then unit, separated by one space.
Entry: 21038.555 m³
